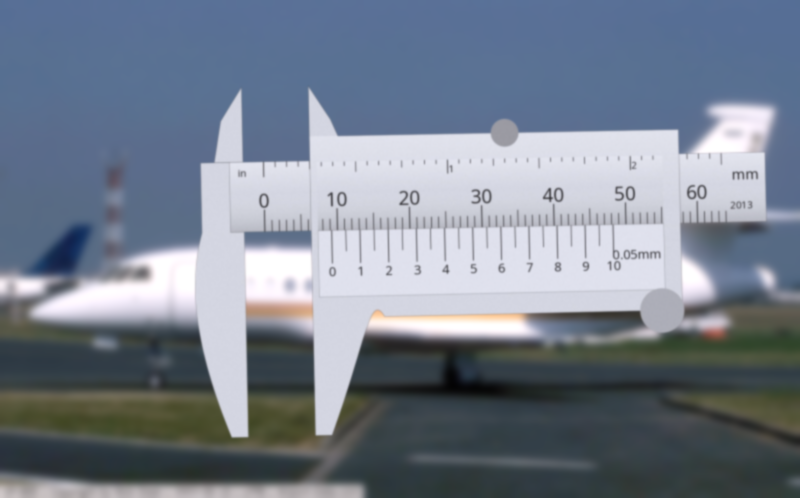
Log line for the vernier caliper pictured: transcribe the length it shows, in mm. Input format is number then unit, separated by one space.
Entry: 9.2 mm
